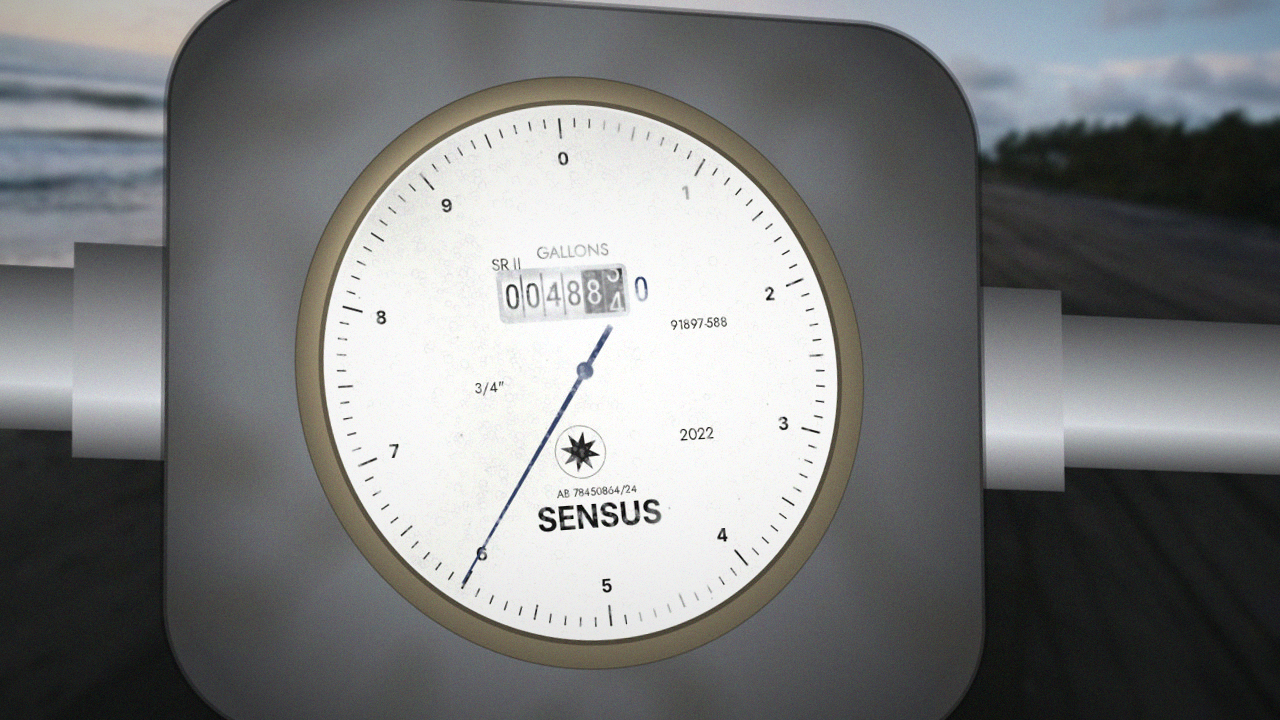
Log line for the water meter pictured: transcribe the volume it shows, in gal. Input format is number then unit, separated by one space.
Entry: 48836.0 gal
